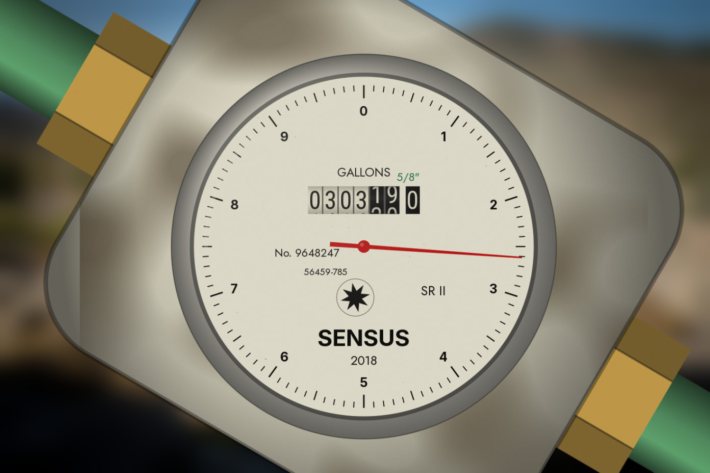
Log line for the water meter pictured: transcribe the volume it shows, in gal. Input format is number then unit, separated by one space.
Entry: 303192.6 gal
